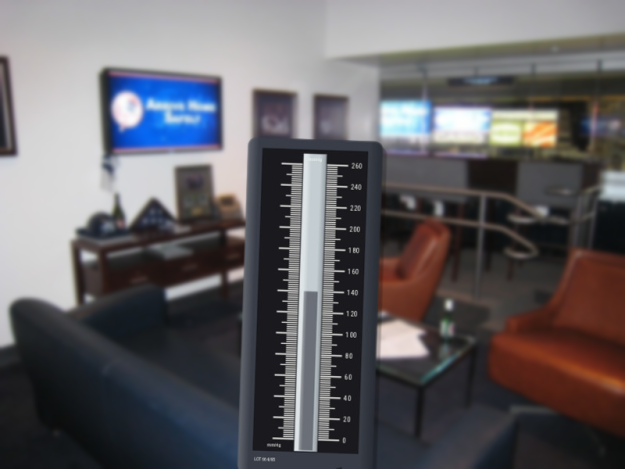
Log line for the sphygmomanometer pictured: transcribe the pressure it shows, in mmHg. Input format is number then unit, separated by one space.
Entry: 140 mmHg
